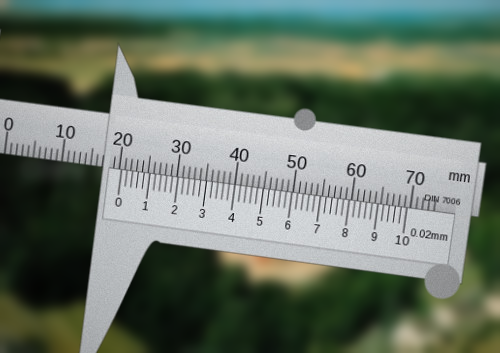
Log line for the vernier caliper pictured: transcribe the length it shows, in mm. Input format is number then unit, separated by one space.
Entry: 20.4 mm
